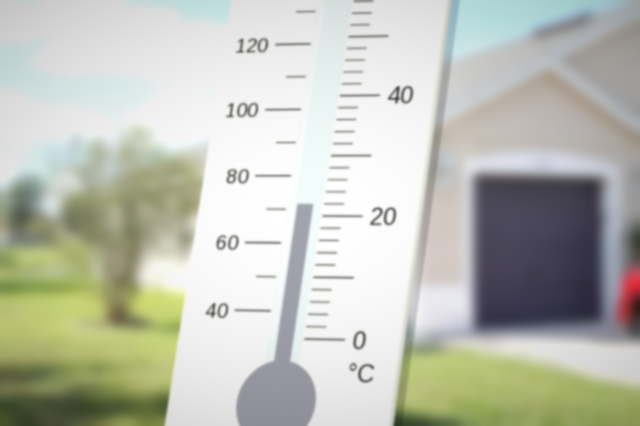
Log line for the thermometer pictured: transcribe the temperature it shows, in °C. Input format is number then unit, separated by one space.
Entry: 22 °C
